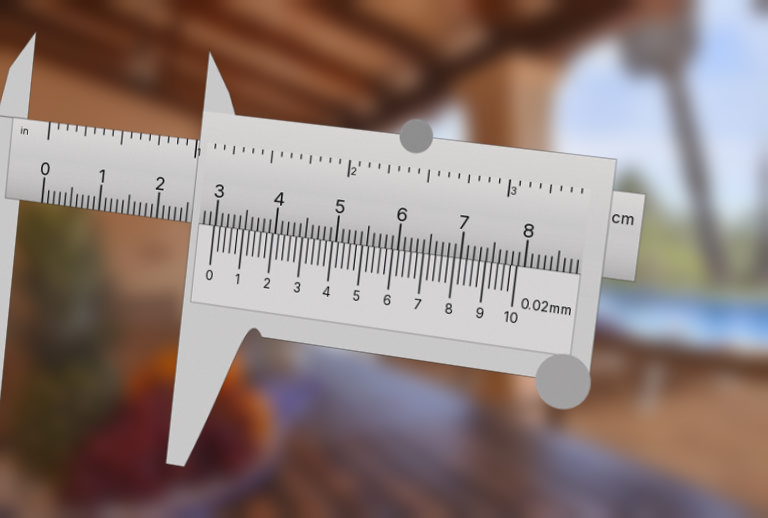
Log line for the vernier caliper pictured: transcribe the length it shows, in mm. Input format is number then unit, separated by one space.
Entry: 29.8 mm
